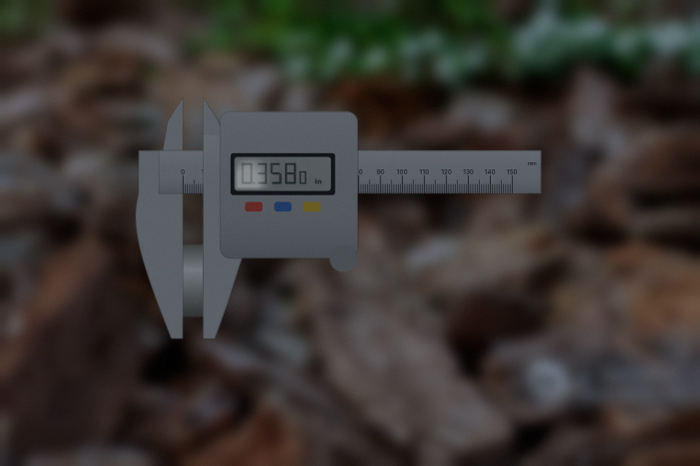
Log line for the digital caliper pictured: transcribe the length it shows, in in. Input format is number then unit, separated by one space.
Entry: 0.3580 in
